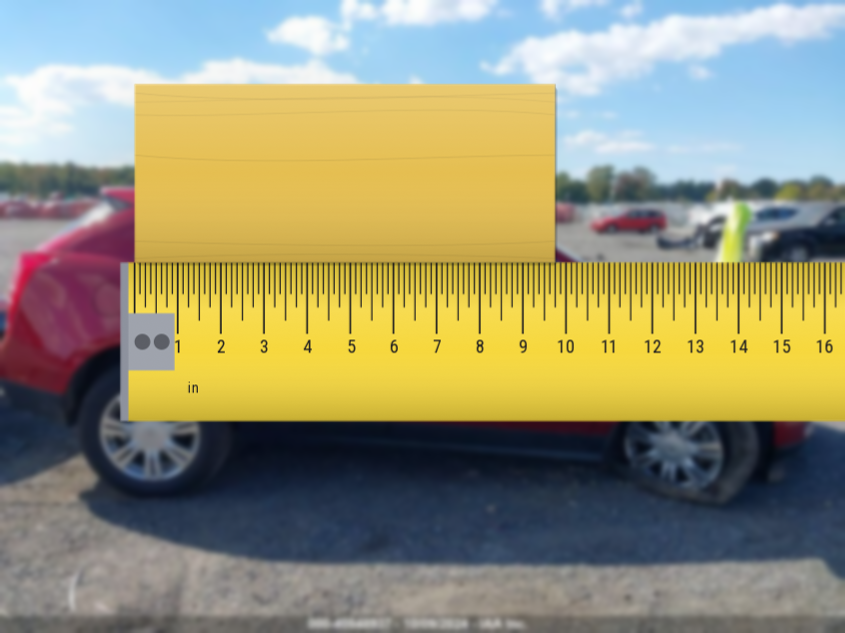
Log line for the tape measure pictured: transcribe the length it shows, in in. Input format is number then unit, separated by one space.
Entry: 9.75 in
